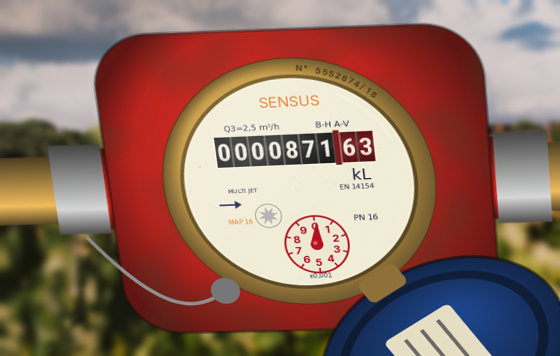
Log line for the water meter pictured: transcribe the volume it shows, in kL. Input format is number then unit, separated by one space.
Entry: 871.630 kL
